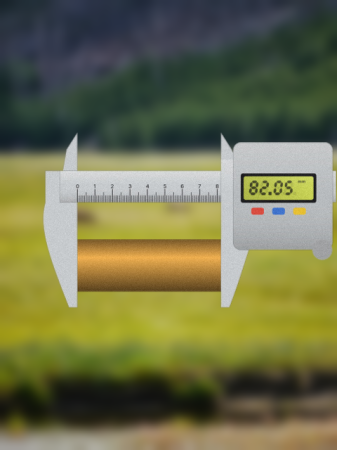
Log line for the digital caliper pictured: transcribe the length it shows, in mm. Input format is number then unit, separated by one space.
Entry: 82.05 mm
